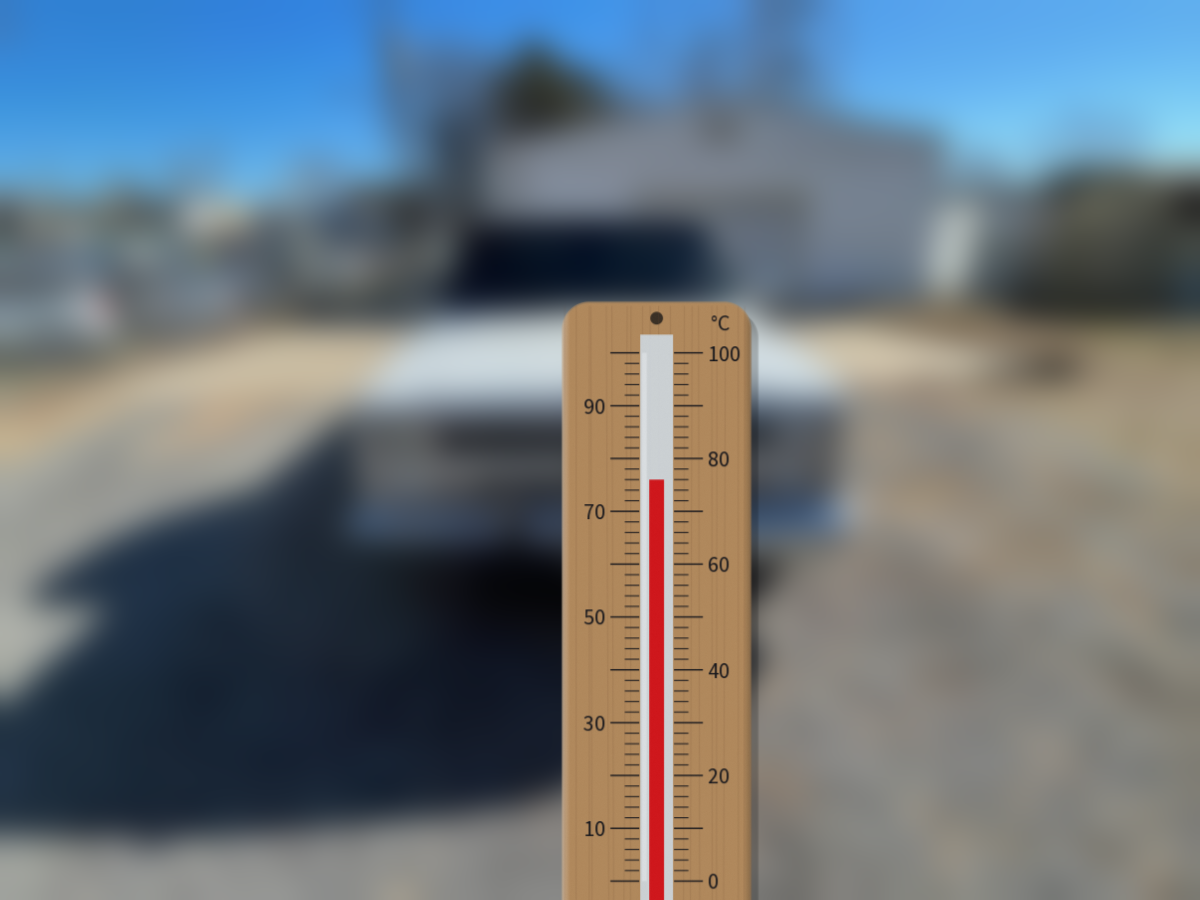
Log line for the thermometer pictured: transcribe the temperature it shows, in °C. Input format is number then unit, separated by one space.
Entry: 76 °C
